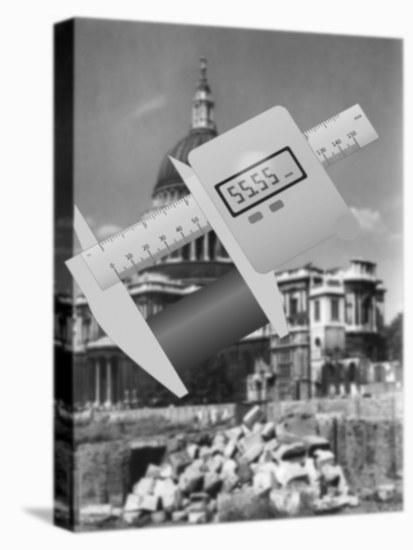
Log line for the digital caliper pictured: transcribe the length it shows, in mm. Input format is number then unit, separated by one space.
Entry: 55.55 mm
